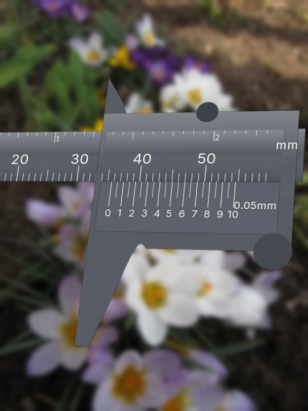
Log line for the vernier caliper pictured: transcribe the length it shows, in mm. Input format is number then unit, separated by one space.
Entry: 35.6 mm
